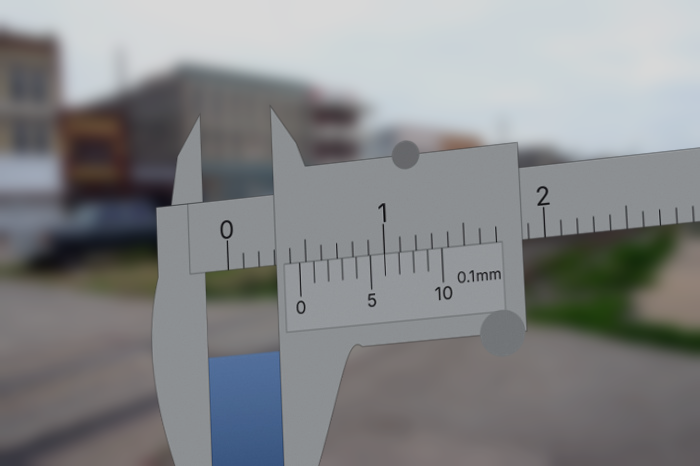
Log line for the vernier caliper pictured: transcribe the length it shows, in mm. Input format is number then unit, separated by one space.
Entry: 4.6 mm
